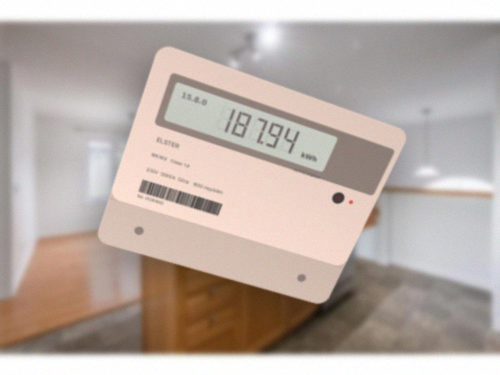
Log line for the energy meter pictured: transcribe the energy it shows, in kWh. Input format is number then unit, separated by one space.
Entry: 187.94 kWh
